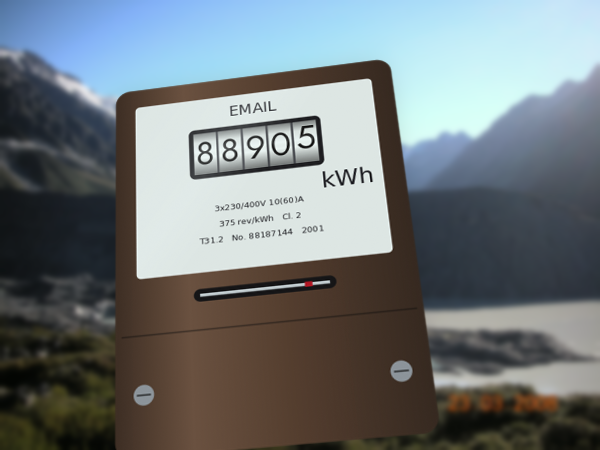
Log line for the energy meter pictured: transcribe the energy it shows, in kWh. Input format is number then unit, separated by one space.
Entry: 88905 kWh
